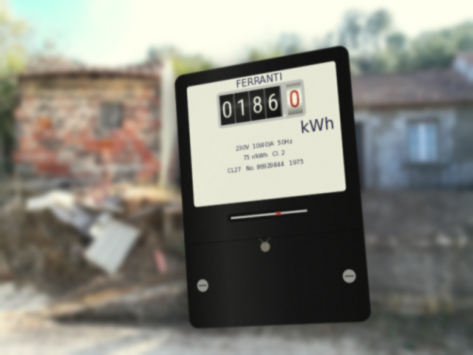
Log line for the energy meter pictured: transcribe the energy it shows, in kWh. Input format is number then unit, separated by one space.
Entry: 186.0 kWh
